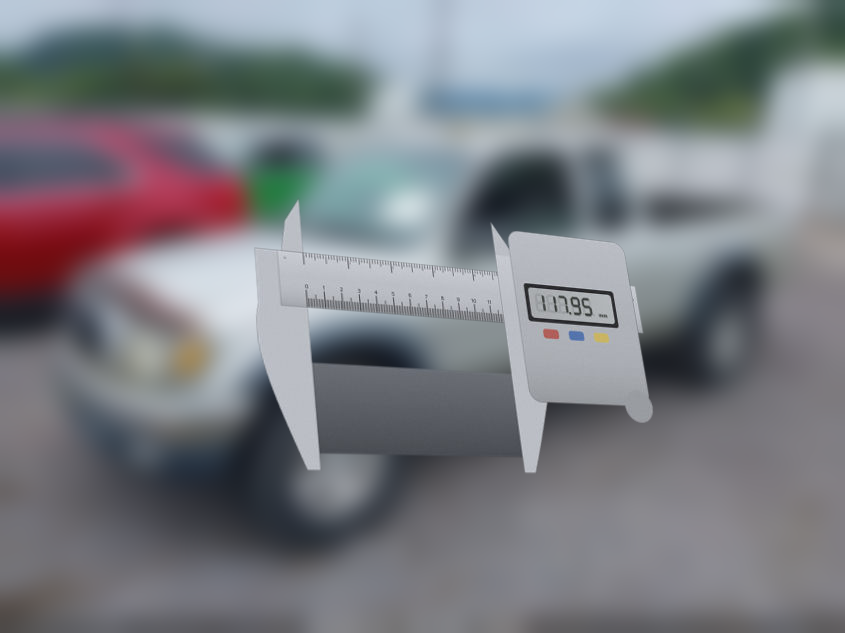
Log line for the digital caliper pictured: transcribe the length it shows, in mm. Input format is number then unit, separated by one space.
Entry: 117.95 mm
